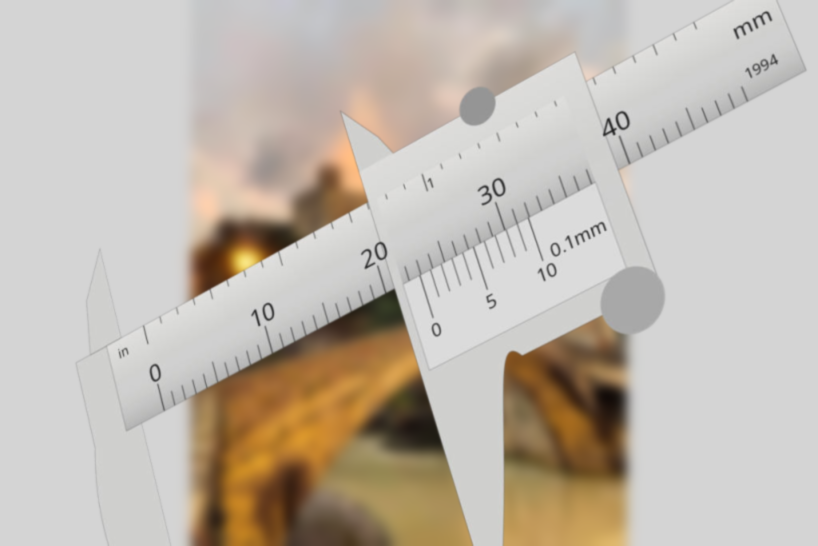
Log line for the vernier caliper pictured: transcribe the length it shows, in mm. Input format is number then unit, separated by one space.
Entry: 22.9 mm
